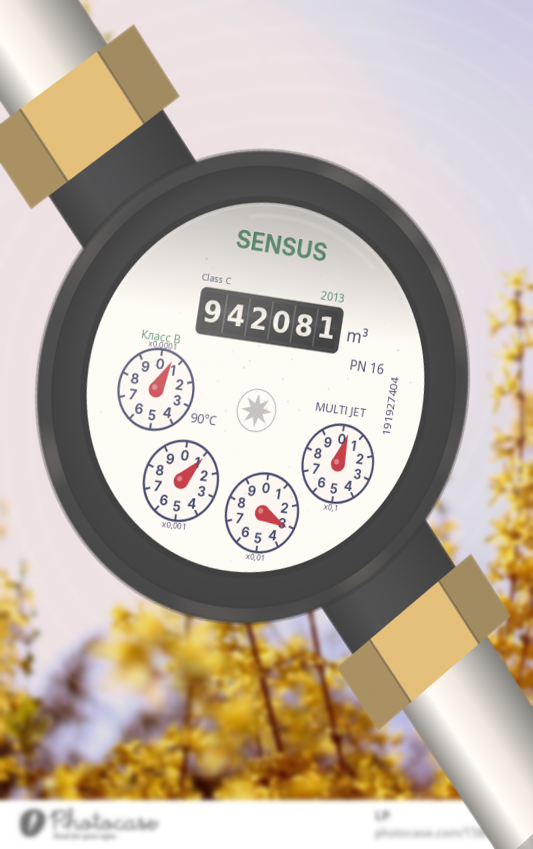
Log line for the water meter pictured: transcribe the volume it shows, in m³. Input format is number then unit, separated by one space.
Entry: 942081.0310 m³
